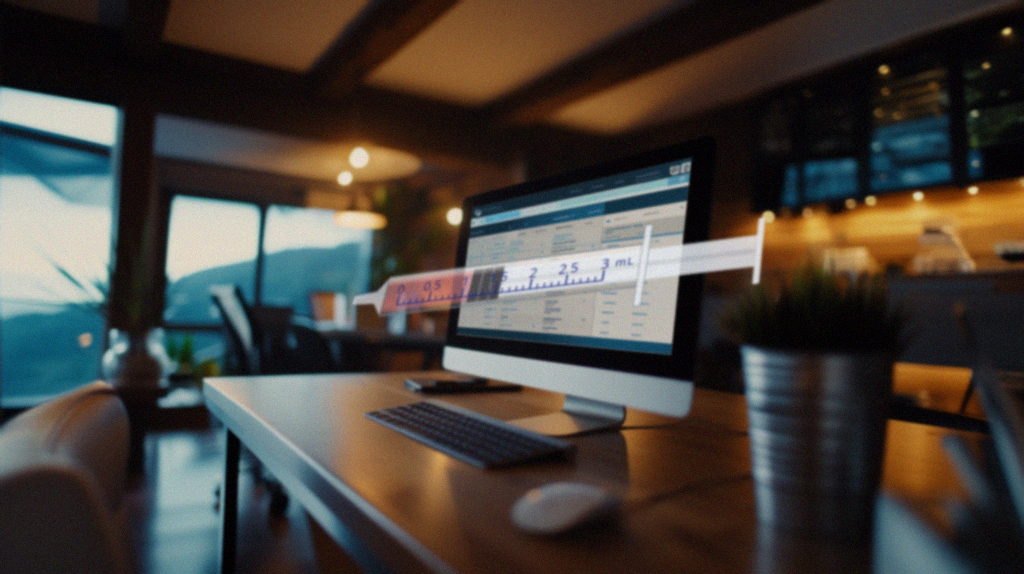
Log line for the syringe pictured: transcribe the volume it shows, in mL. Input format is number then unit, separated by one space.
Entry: 1.1 mL
